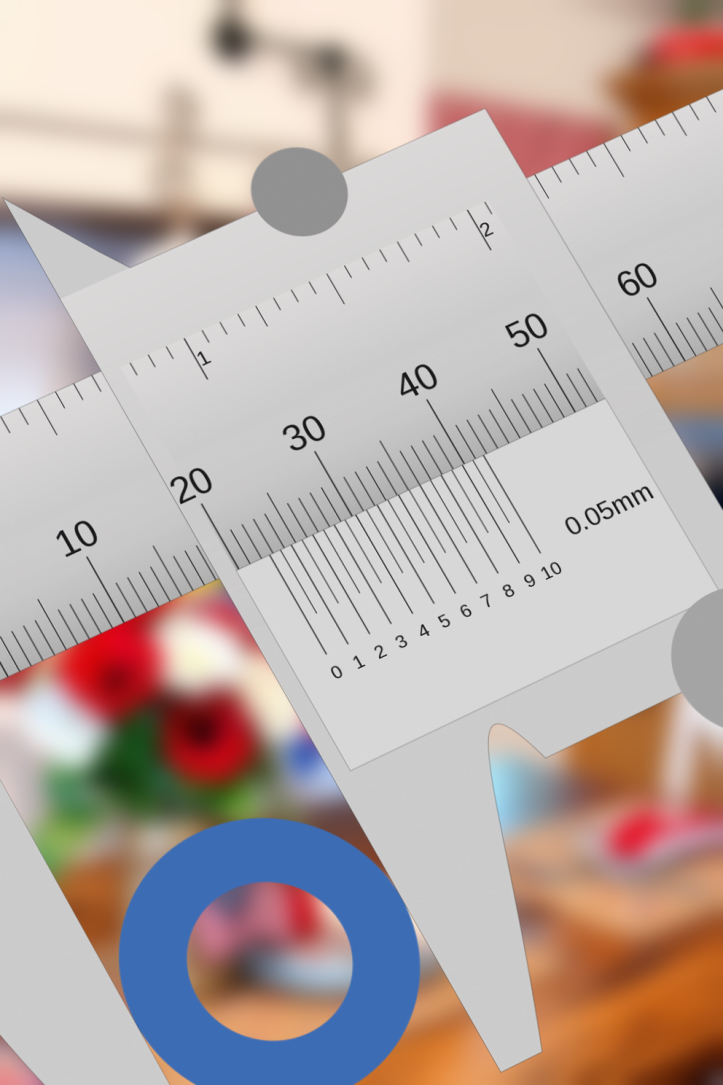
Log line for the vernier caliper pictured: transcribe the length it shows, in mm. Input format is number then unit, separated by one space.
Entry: 22.7 mm
